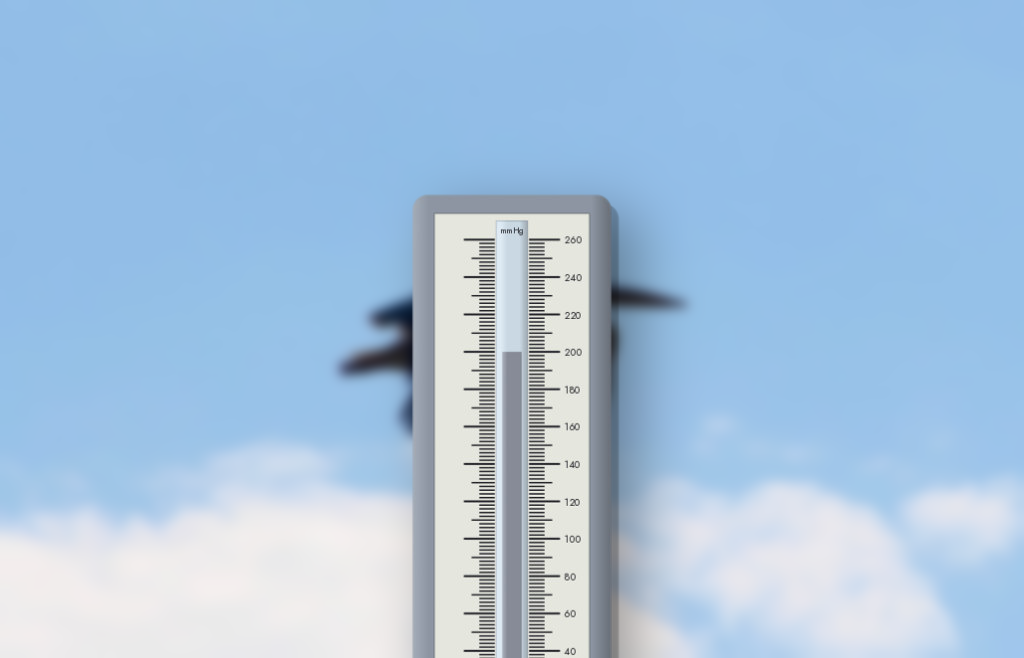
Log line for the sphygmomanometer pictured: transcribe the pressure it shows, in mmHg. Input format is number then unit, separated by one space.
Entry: 200 mmHg
